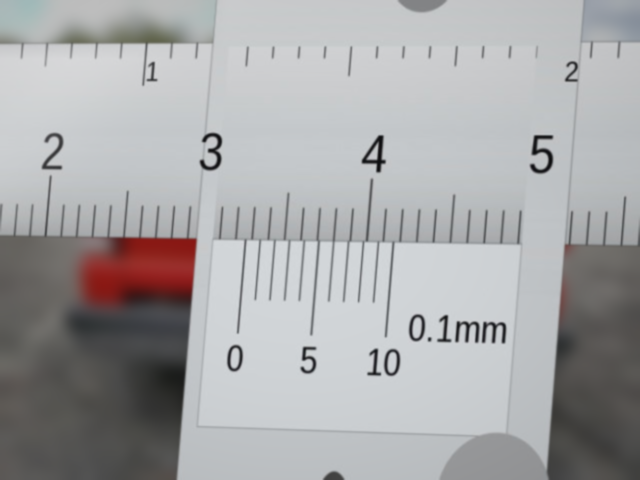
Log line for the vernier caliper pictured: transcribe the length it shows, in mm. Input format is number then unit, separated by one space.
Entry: 32.6 mm
